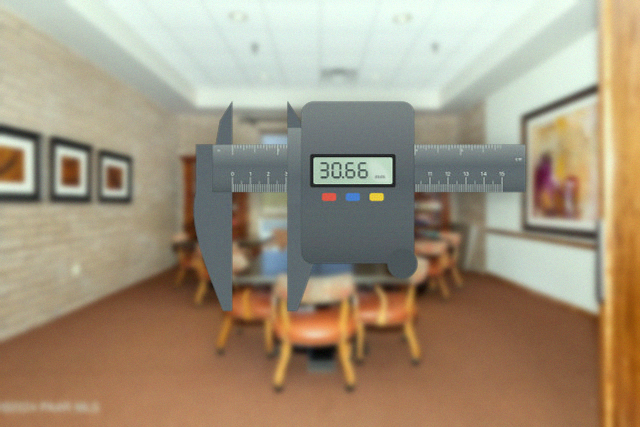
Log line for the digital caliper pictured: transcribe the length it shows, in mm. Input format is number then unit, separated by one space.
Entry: 30.66 mm
